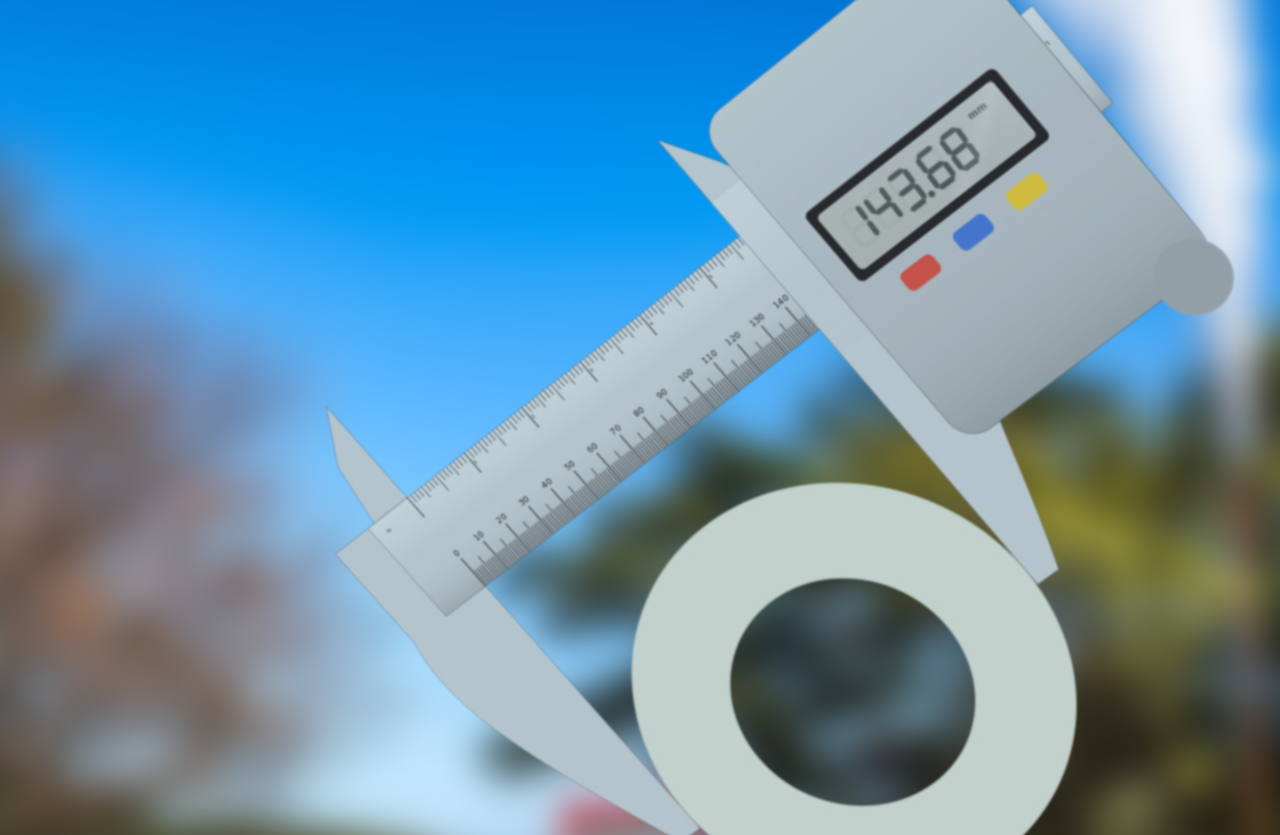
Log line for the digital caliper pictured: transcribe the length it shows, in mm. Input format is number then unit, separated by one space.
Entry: 143.68 mm
